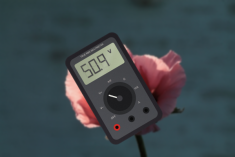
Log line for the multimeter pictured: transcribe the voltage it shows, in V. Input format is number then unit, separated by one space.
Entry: 50.9 V
